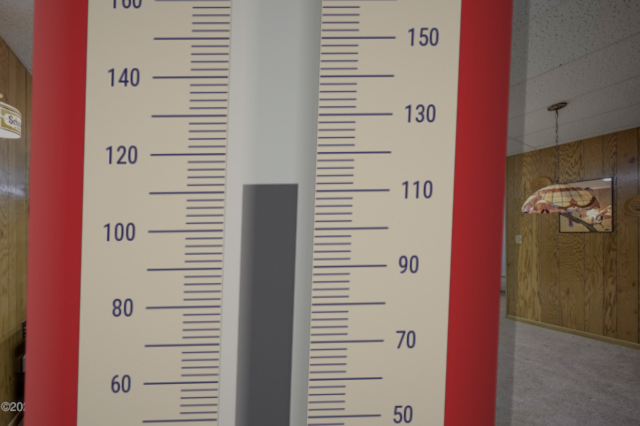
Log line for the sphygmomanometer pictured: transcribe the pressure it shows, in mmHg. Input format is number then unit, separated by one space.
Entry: 112 mmHg
